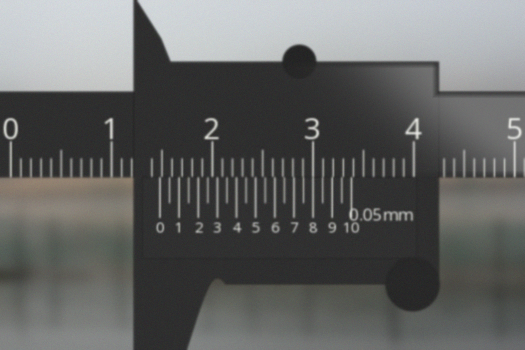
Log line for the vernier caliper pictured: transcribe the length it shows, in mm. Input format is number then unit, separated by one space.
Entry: 14.8 mm
